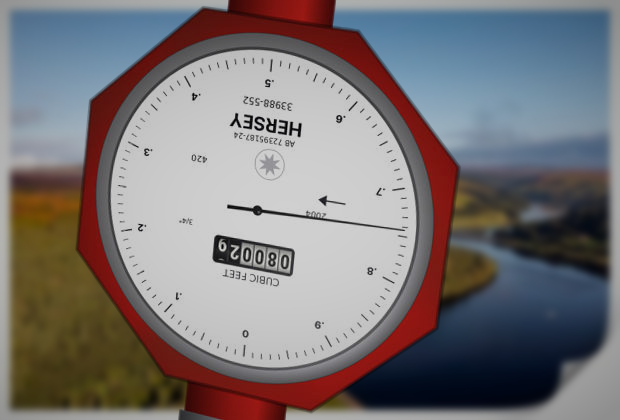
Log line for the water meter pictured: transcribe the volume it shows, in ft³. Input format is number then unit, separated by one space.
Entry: 80028.74 ft³
